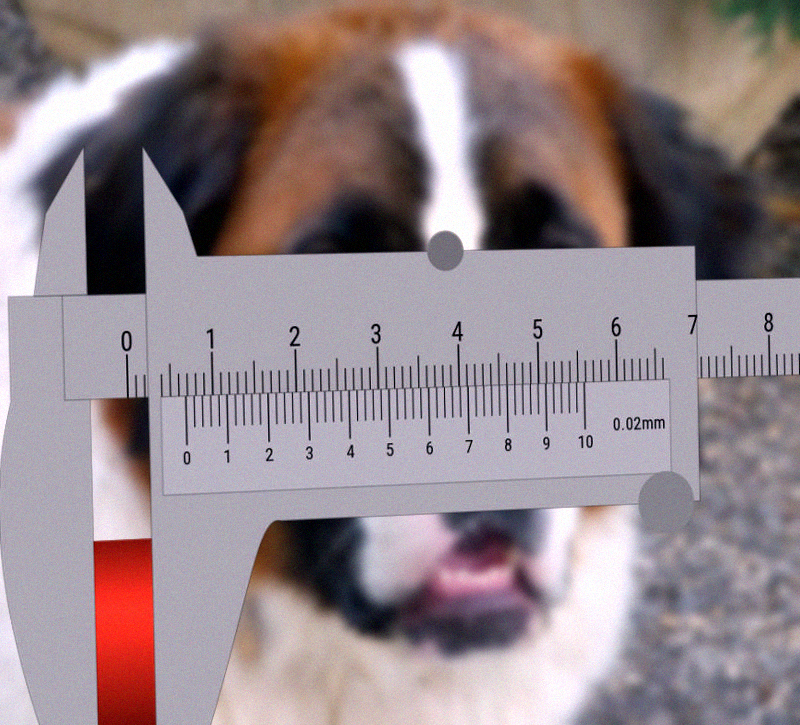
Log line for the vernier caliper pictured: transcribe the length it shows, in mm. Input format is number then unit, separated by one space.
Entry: 6.8 mm
